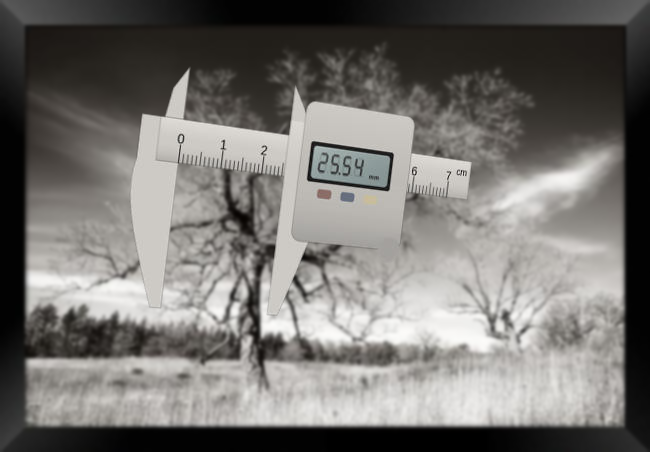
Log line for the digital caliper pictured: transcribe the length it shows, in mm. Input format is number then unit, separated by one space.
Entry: 25.54 mm
